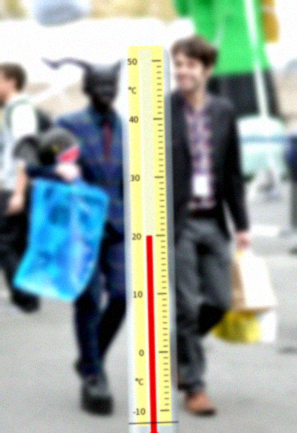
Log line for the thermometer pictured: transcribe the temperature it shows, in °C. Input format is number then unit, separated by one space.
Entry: 20 °C
